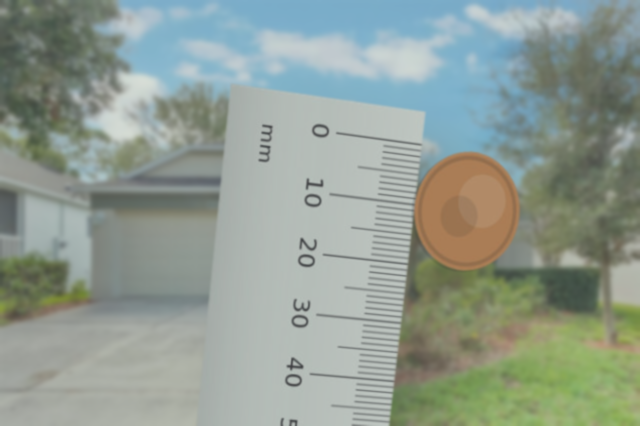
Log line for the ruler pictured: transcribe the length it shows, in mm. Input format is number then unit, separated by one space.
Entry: 20 mm
